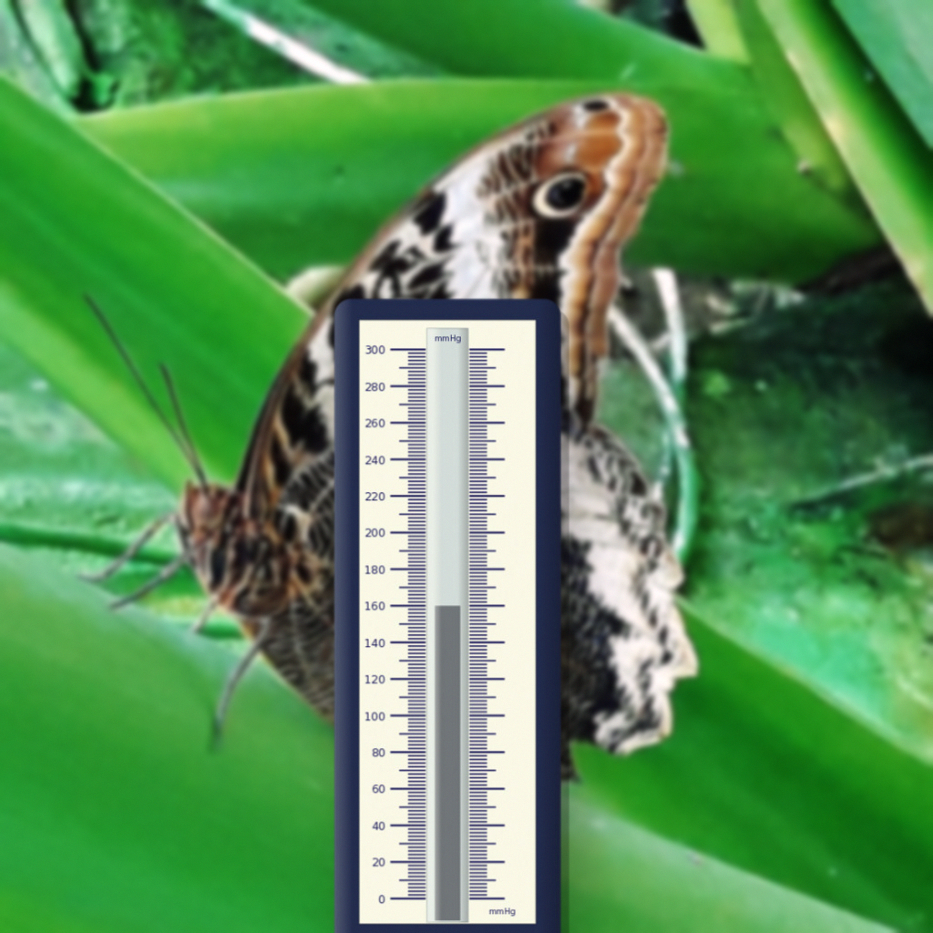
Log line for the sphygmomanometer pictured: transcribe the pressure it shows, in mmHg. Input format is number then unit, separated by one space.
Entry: 160 mmHg
